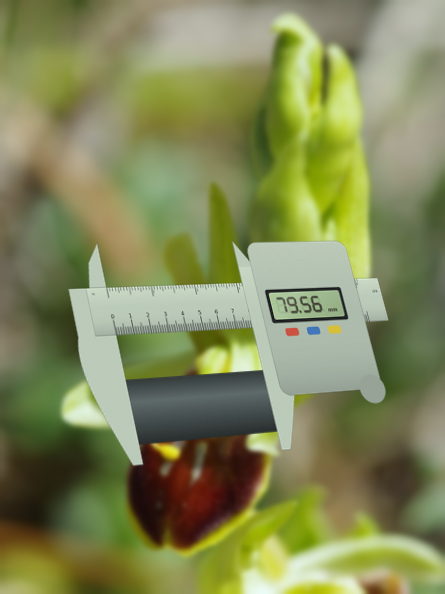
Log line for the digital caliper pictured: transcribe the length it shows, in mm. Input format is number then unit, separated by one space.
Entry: 79.56 mm
